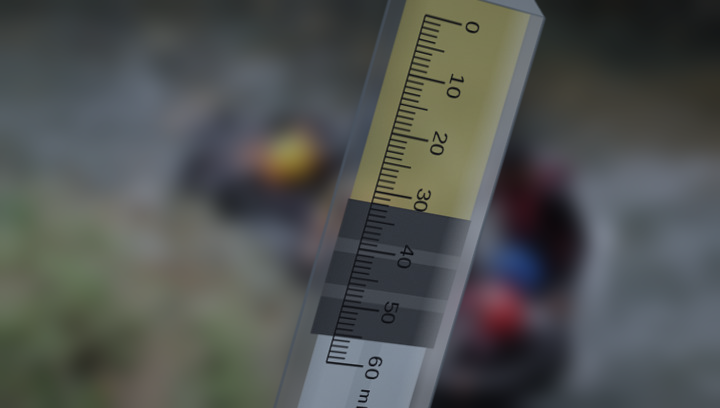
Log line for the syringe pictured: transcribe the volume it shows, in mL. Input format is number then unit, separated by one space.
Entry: 32 mL
